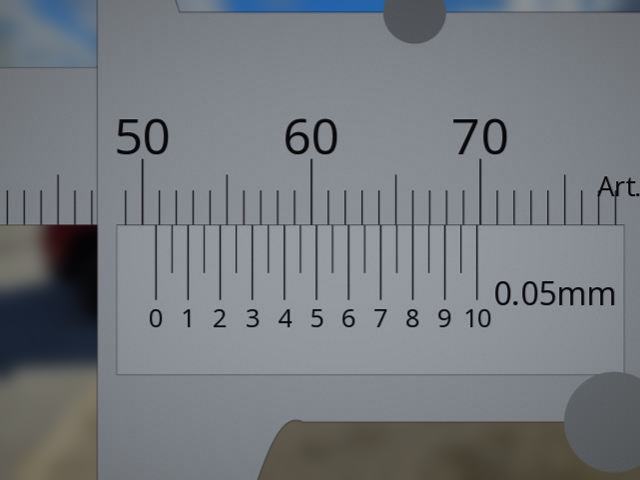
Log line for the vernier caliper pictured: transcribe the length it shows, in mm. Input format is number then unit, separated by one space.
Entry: 50.8 mm
